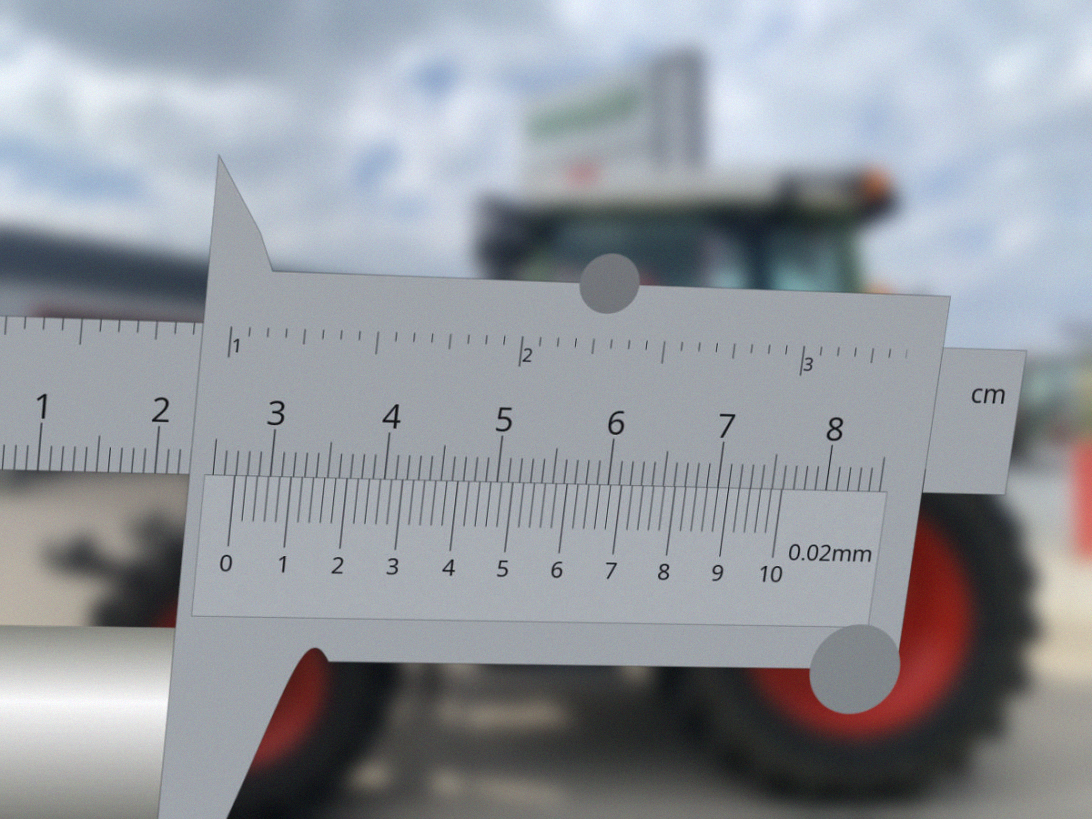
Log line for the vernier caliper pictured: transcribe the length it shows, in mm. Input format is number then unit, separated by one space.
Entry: 26.9 mm
